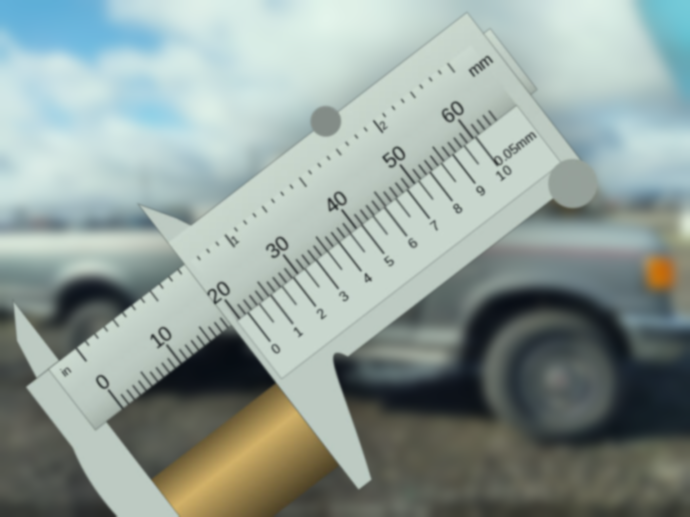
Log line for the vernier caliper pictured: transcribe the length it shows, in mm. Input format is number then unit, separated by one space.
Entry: 21.4 mm
